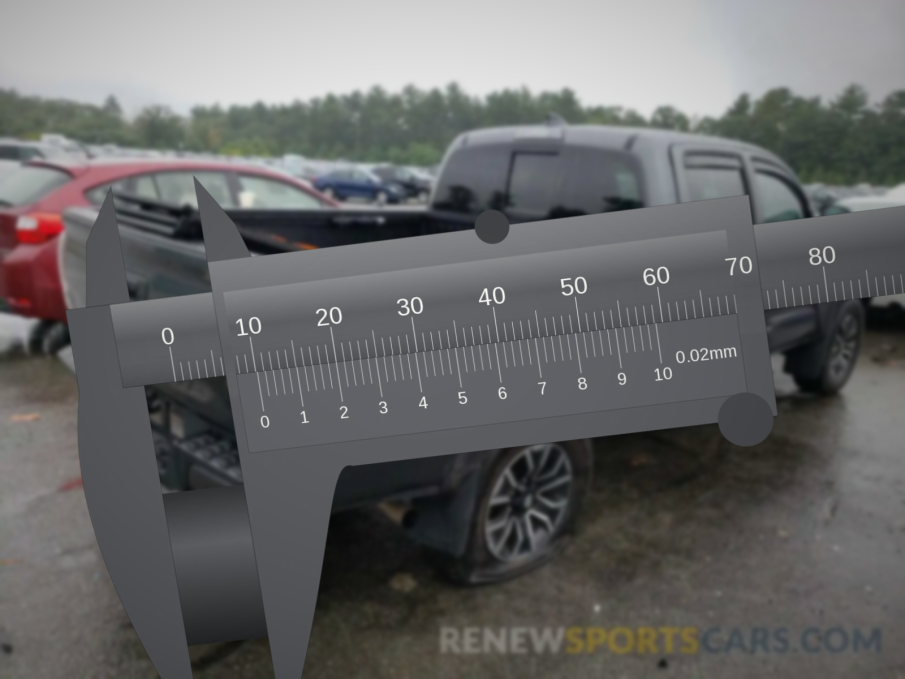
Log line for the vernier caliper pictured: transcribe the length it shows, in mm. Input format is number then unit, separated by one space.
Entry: 10.2 mm
